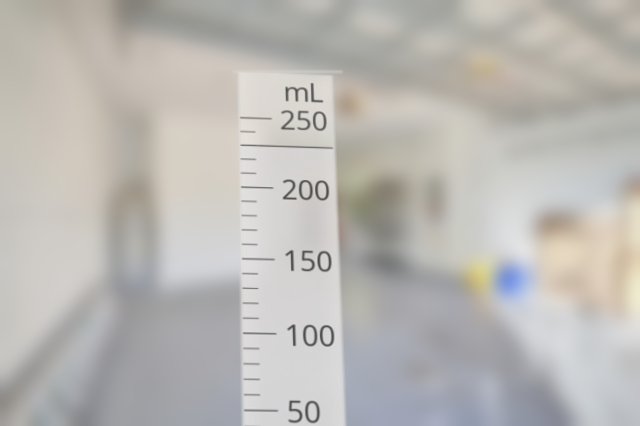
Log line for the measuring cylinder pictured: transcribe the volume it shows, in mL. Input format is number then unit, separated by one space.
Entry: 230 mL
